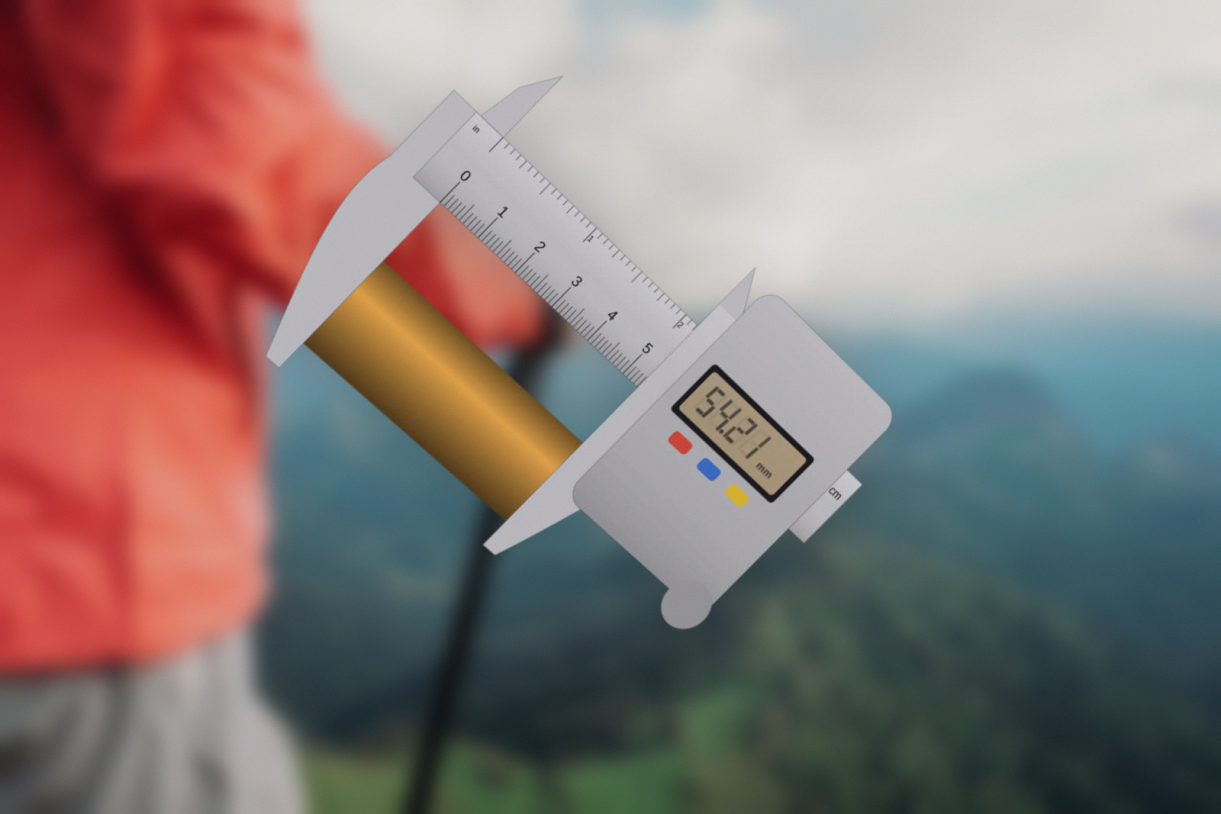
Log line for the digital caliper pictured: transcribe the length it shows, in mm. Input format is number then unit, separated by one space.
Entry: 54.21 mm
